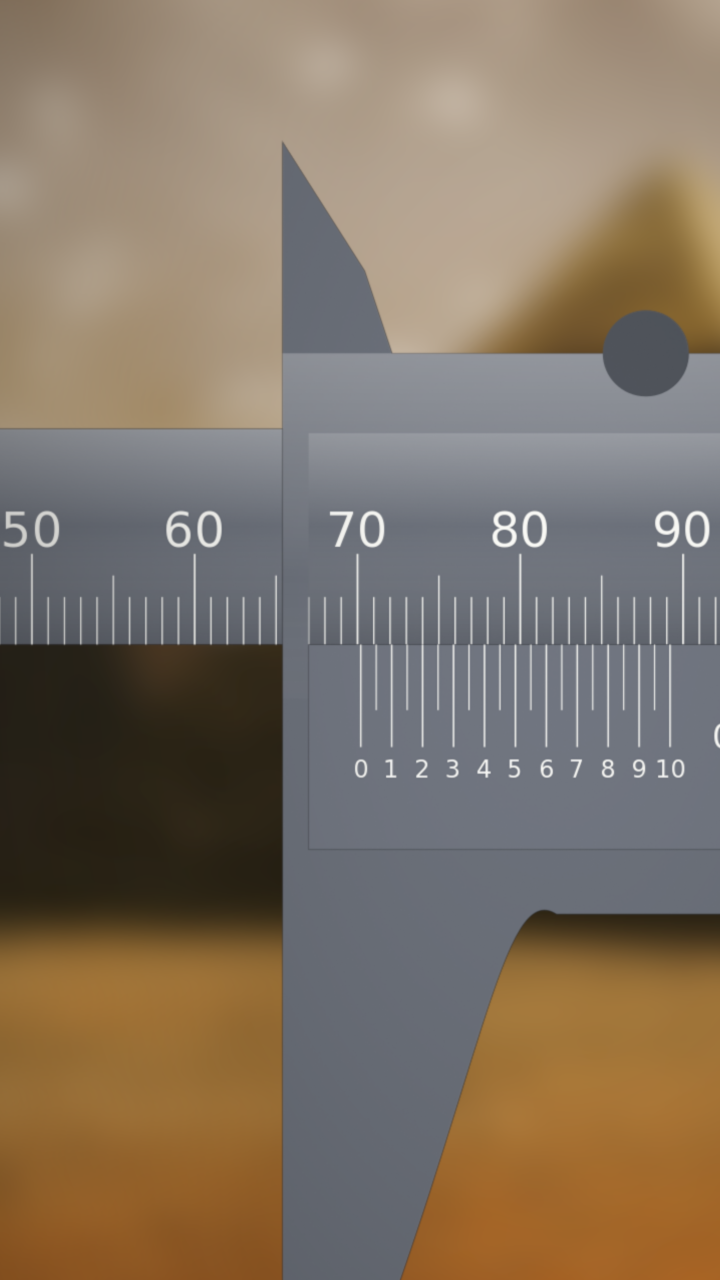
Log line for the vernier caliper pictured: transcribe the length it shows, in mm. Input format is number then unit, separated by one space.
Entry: 70.2 mm
